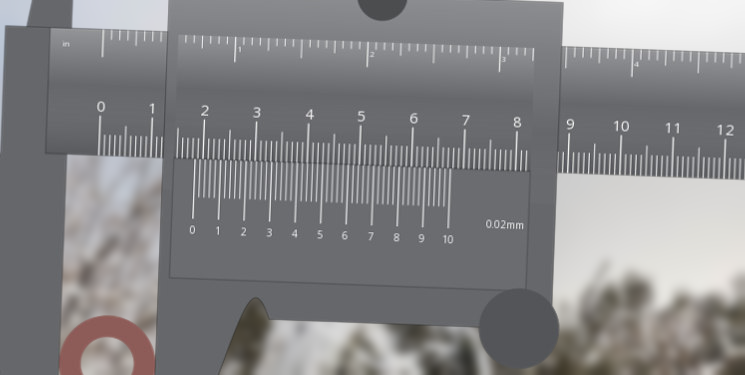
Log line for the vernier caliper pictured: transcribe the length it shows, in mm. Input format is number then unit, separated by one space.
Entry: 18.5 mm
